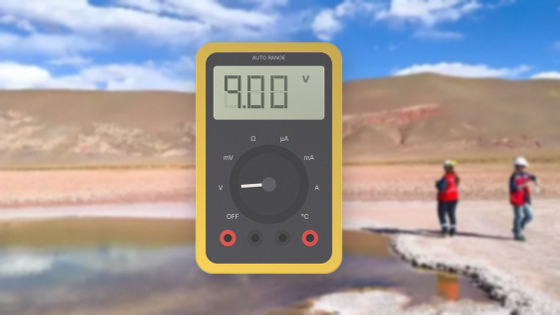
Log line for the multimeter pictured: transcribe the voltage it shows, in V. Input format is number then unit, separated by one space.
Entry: 9.00 V
